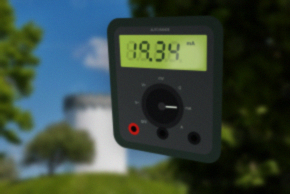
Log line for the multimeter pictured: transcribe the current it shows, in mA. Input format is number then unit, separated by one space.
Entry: 19.34 mA
